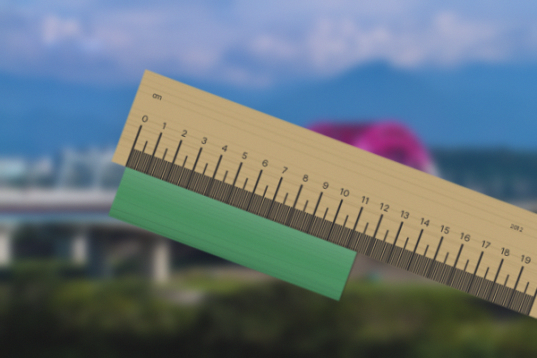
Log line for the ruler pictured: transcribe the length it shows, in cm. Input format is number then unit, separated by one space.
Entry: 11.5 cm
